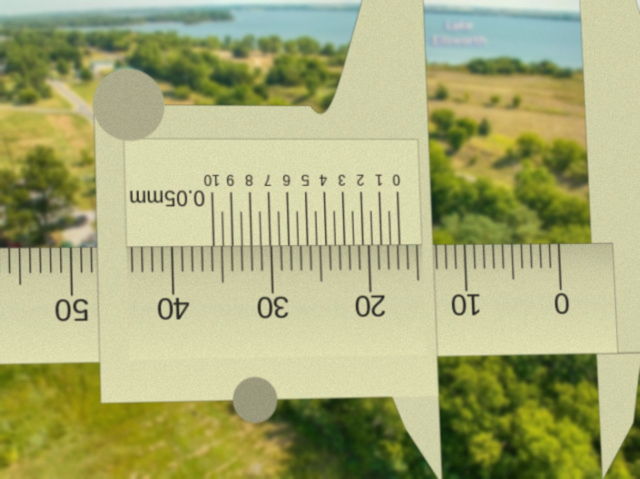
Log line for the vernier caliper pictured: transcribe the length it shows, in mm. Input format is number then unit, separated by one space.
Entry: 16.8 mm
